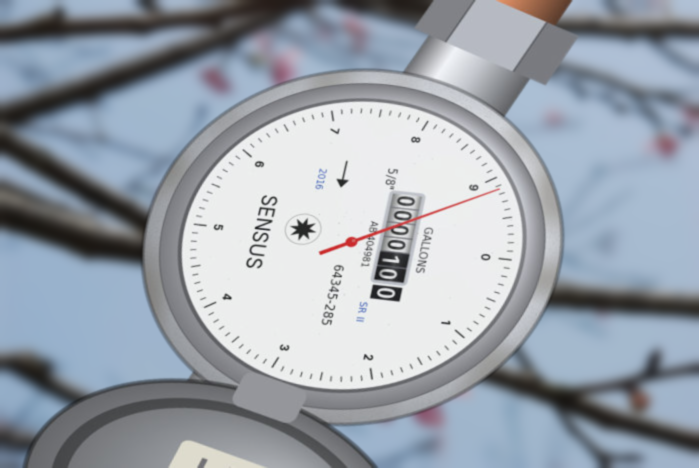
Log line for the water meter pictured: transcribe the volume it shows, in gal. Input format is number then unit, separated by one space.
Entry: 99.1 gal
